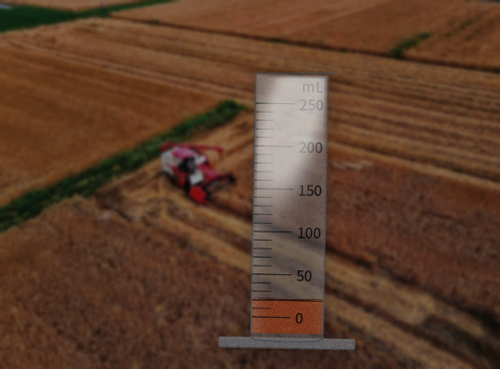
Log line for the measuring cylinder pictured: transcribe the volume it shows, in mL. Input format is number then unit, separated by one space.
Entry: 20 mL
